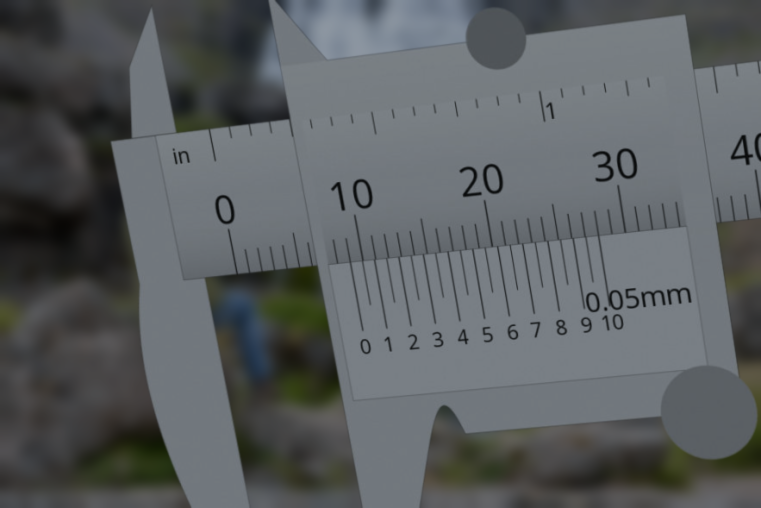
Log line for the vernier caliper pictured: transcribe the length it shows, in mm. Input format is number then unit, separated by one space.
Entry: 9.0 mm
